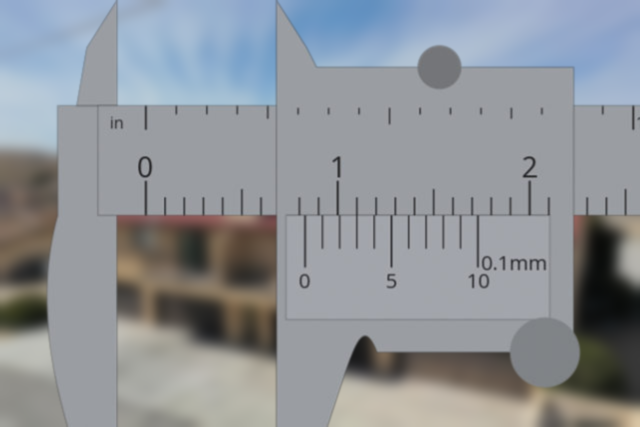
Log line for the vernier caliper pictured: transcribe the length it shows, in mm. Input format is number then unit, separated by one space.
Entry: 8.3 mm
